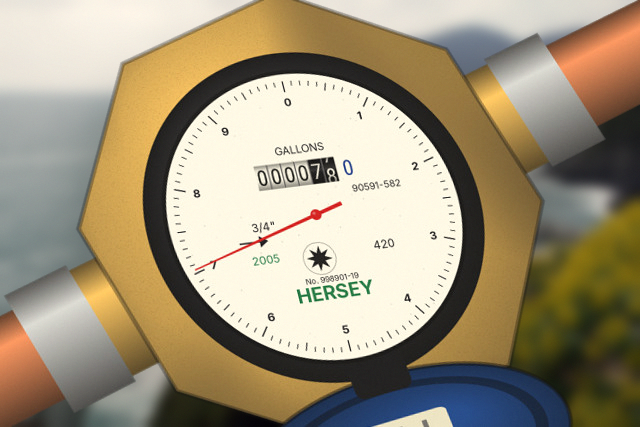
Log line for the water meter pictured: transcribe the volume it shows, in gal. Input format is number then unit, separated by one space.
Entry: 777.0 gal
